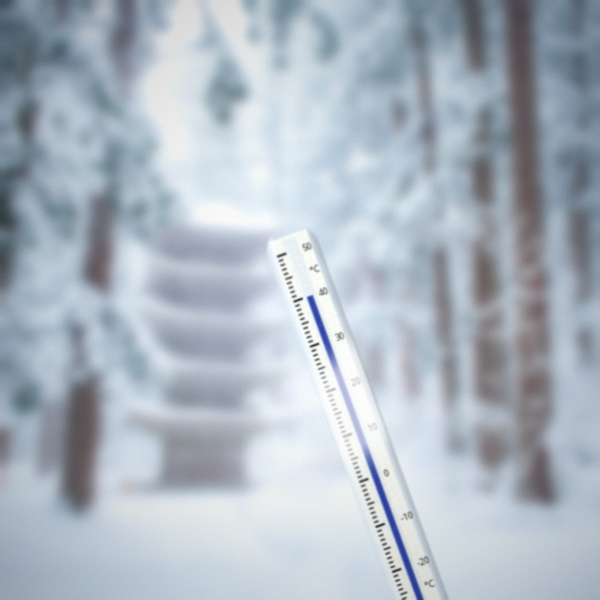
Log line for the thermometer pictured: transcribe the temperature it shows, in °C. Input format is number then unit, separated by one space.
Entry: 40 °C
